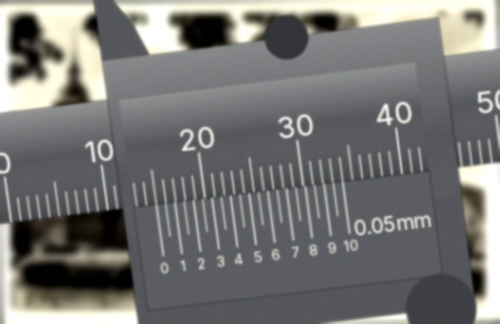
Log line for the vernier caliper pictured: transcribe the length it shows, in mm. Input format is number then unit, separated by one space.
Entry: 15.0 mm
